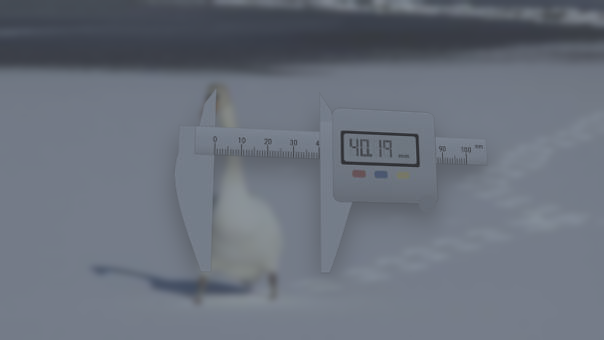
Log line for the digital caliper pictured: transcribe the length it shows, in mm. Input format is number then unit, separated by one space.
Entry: 40.19 mm
